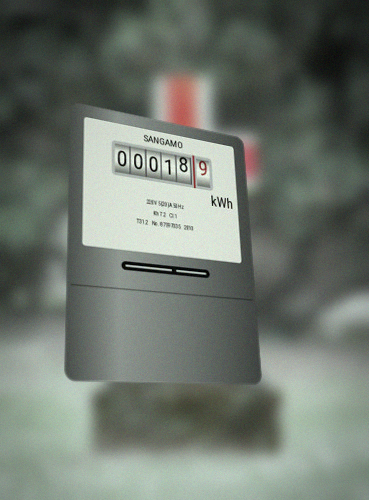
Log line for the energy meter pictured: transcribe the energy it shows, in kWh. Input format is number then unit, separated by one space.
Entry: 18.9 kWh
